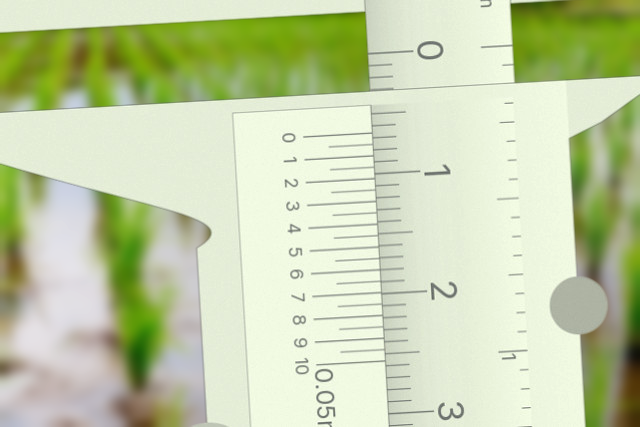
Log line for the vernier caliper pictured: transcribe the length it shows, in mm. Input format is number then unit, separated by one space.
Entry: 6.6 mm
